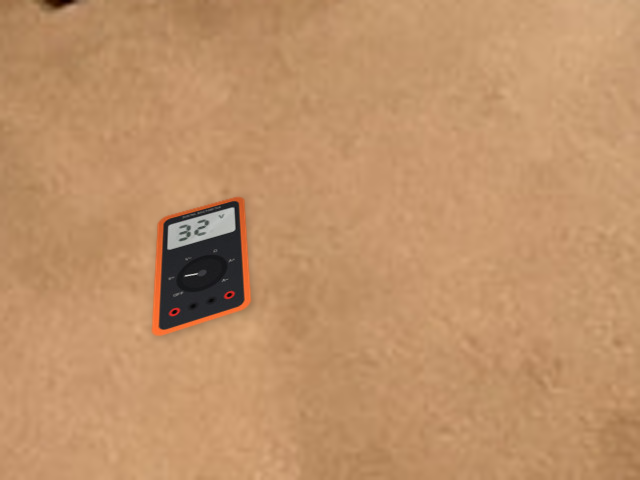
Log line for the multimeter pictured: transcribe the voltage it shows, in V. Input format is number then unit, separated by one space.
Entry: 32 V
